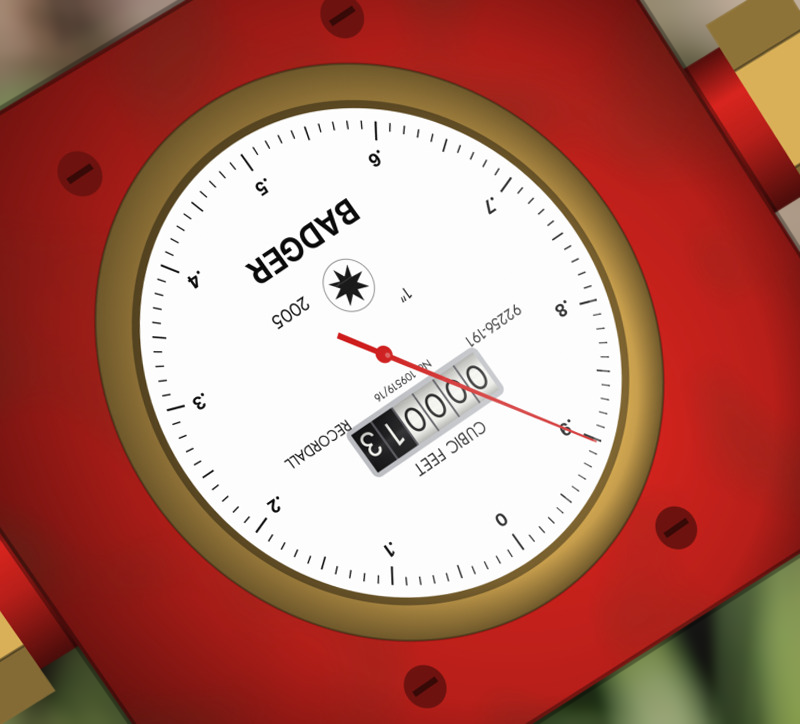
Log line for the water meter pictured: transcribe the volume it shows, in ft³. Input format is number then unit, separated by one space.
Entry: 12.90 ft³
